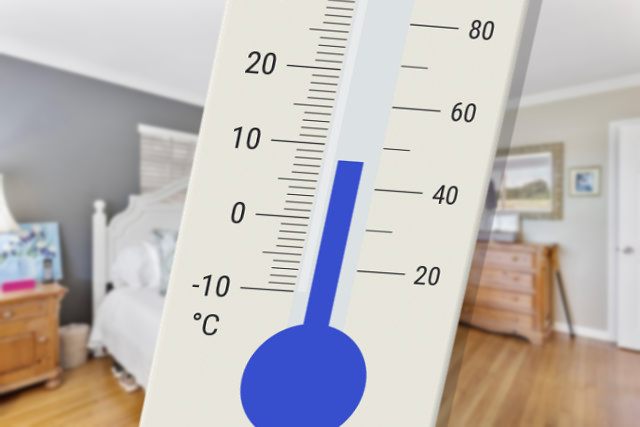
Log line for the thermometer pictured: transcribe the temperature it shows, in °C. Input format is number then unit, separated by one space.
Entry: 8 °C
